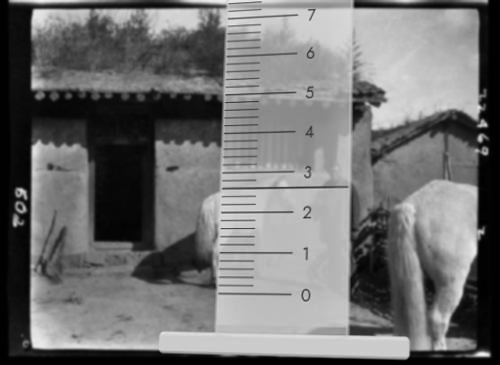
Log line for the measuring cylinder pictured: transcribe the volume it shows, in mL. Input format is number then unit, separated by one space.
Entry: 2.6 mL
